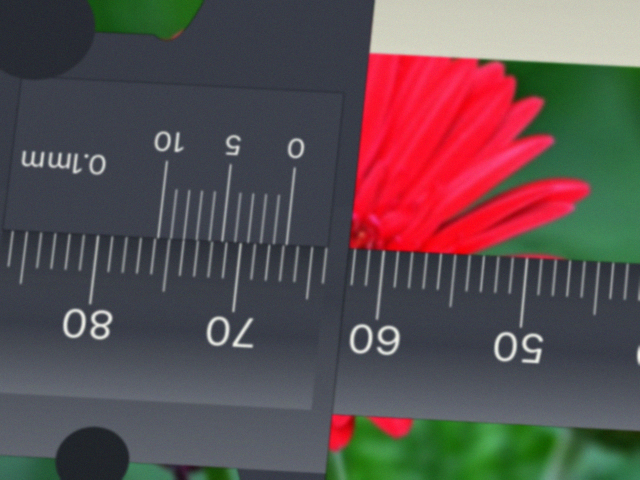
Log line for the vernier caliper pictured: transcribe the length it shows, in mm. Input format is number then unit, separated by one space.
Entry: 66.8 mm
